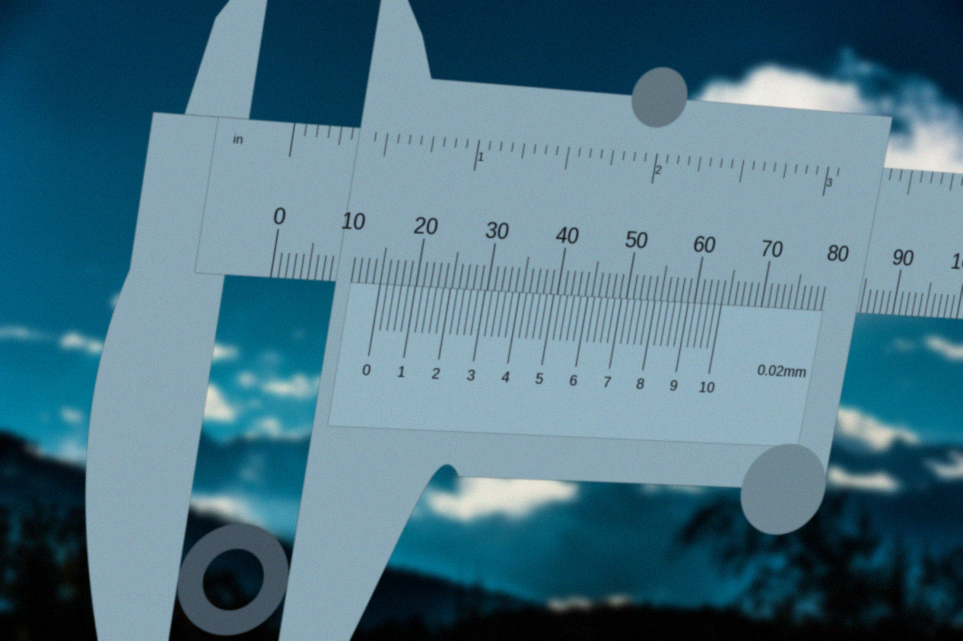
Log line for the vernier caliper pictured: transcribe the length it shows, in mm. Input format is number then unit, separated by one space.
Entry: 15.0 mm
